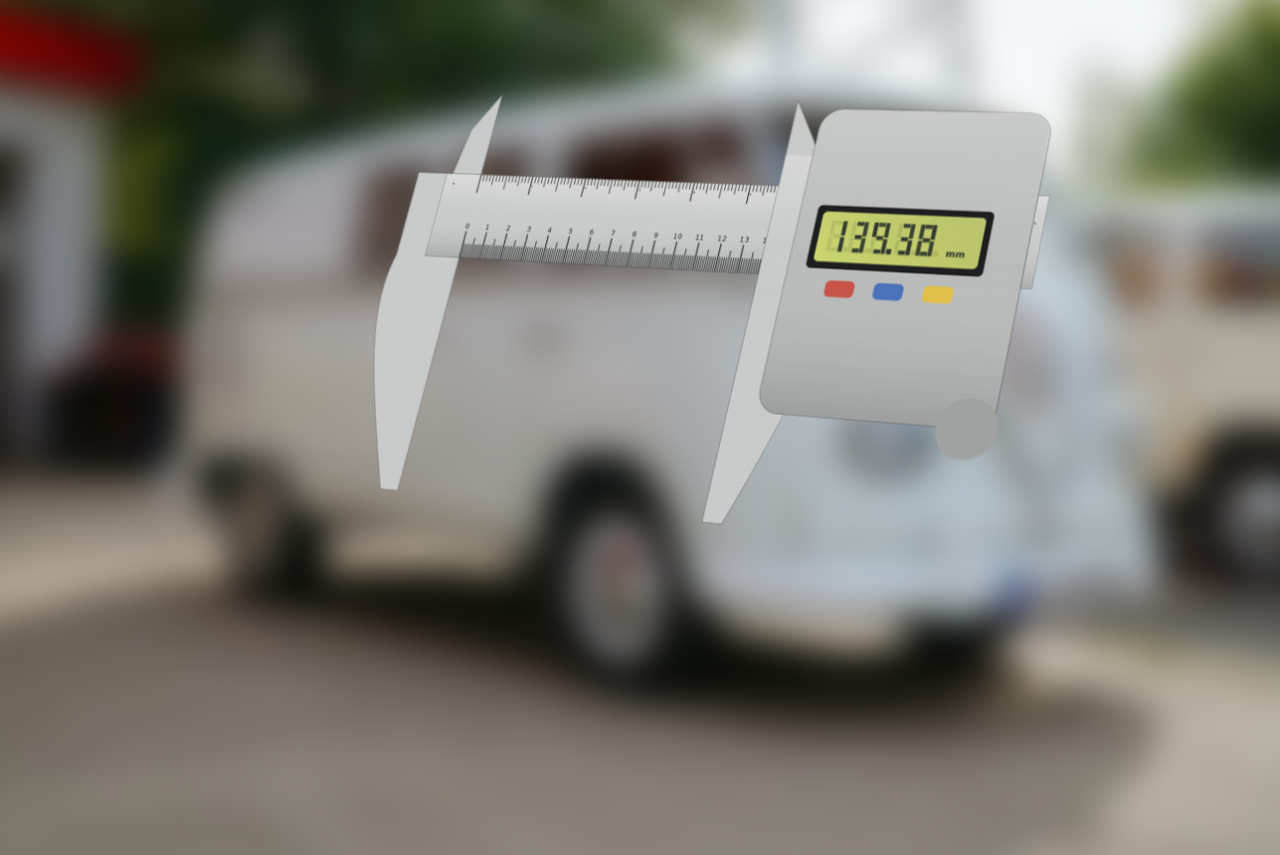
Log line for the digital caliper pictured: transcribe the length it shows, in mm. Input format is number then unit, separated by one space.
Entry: 139.38 mm
